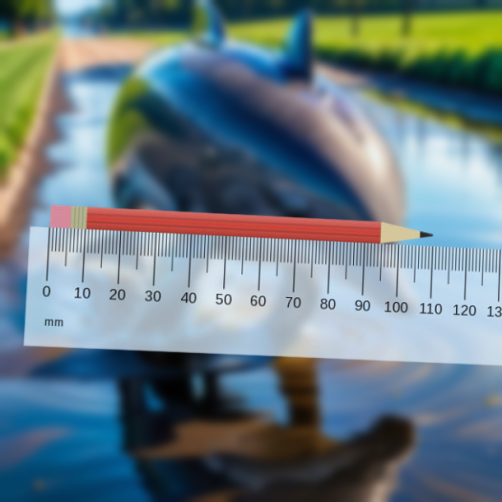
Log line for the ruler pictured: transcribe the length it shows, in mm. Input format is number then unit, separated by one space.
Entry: 110 mm
